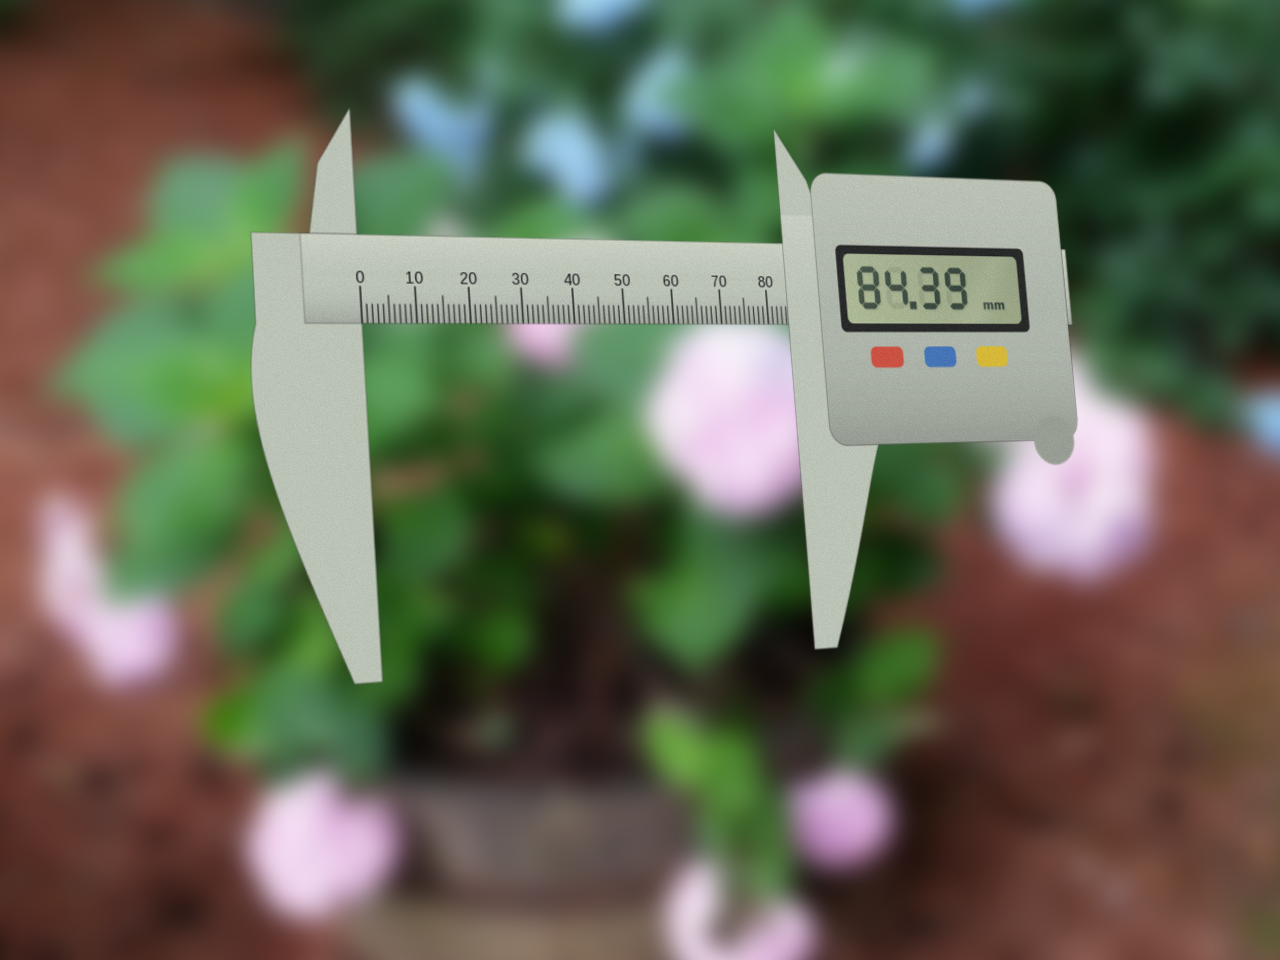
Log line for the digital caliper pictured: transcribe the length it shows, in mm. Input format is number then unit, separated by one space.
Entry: 84.39 mm
